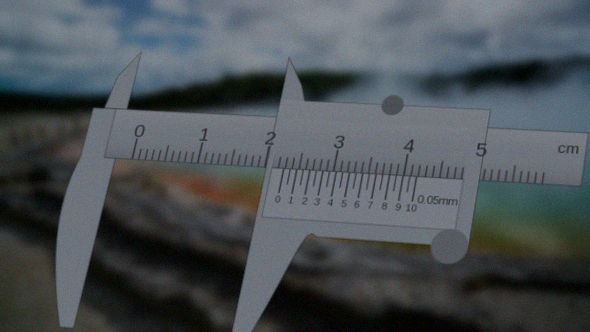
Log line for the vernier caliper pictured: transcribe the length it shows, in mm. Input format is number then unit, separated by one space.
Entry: 22.8 mm
